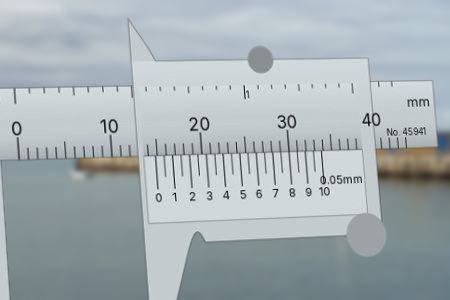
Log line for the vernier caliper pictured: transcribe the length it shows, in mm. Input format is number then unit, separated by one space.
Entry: 14.8 mm
